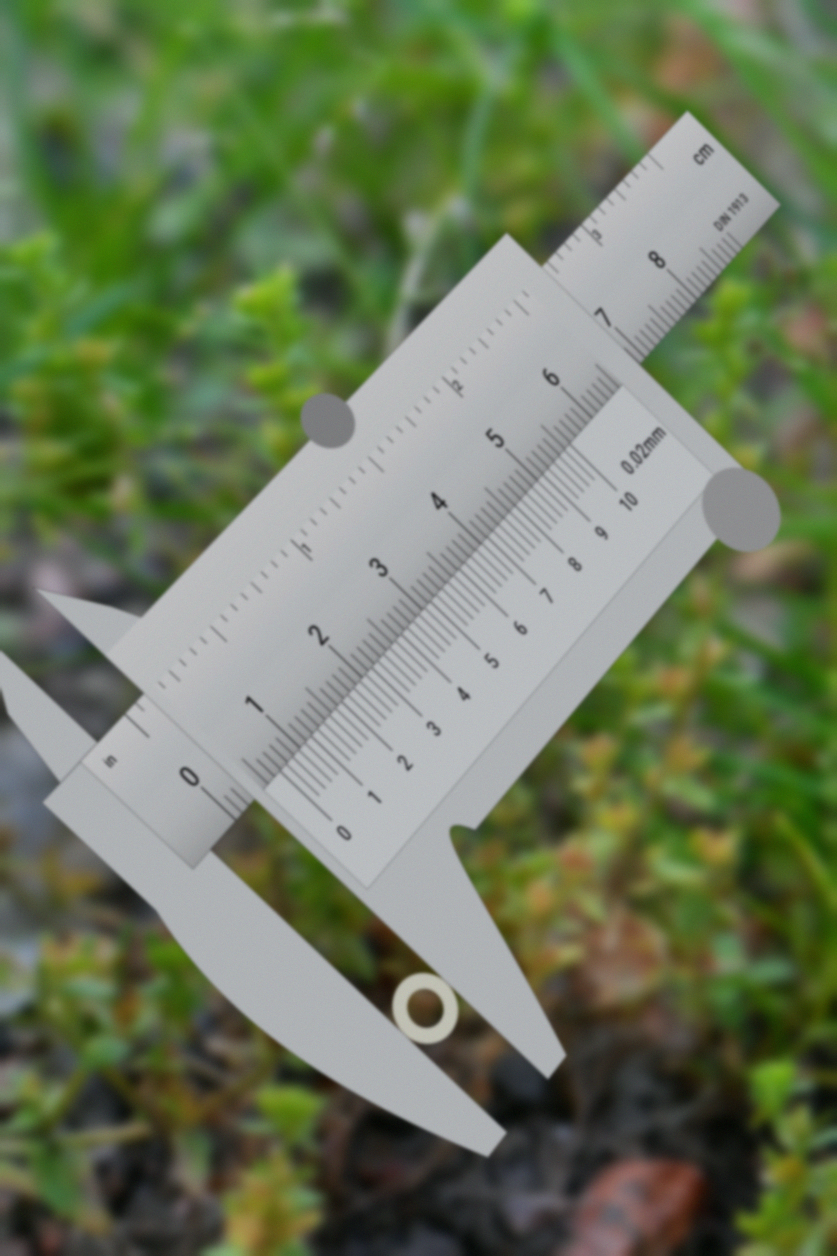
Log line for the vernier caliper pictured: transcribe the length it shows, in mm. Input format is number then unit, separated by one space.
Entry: 6.8 mm
